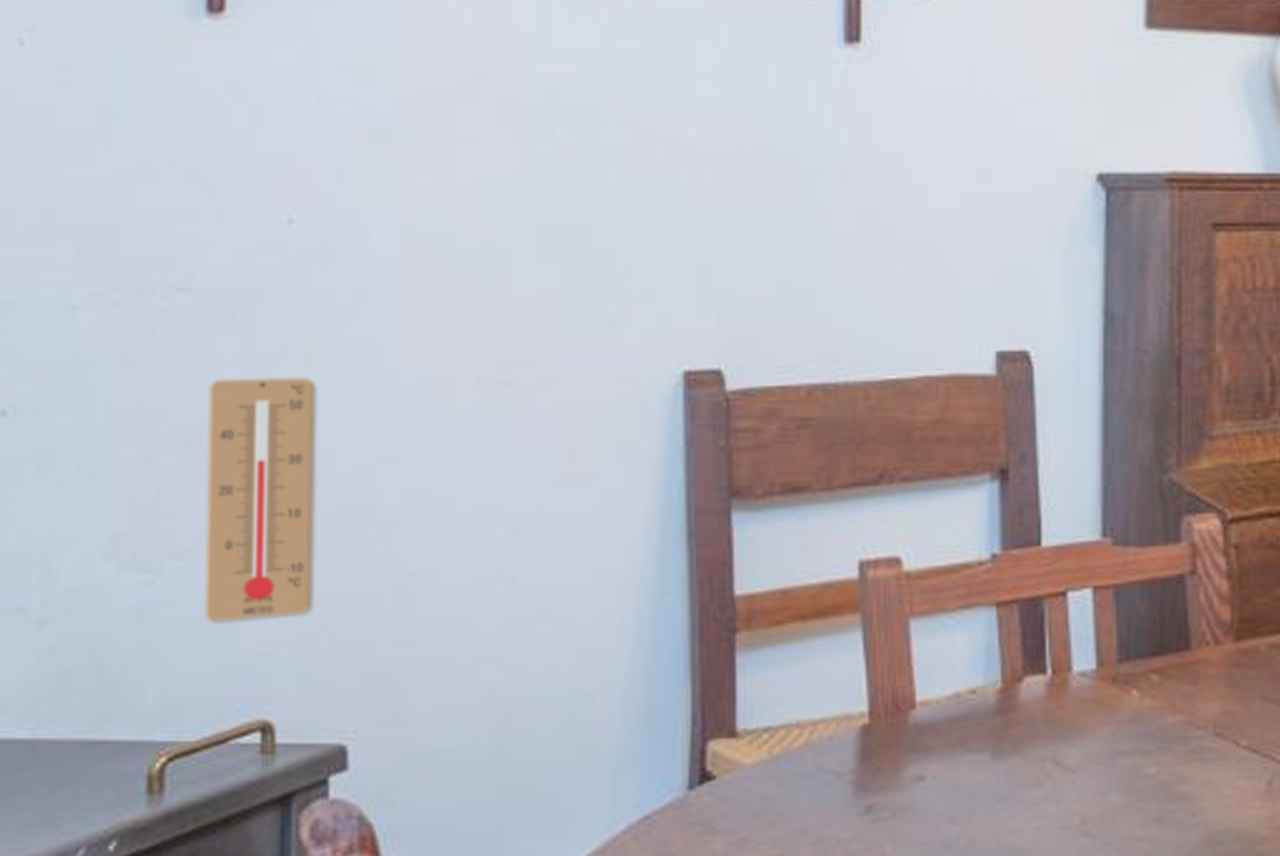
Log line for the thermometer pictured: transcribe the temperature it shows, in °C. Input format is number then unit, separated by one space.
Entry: 30 °C
